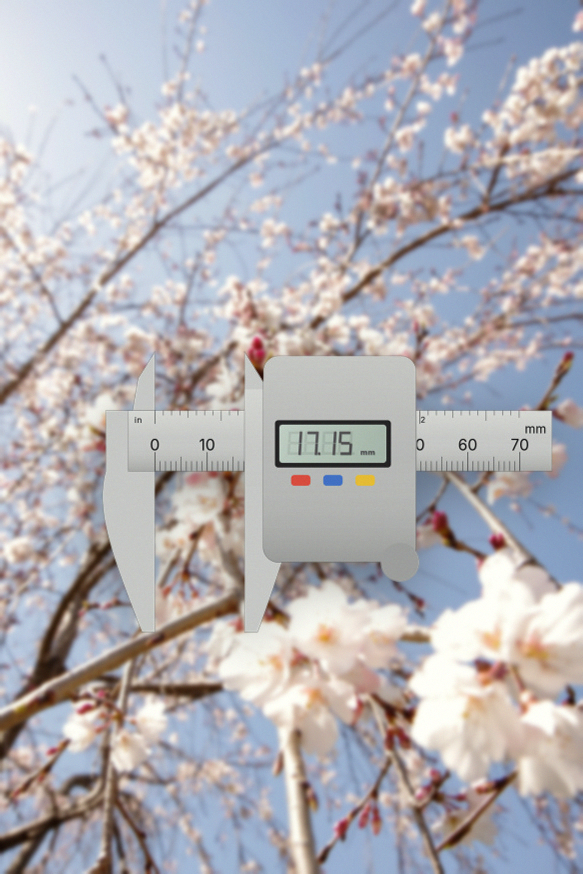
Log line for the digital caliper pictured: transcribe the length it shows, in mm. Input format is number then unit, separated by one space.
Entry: 17.15 mm
